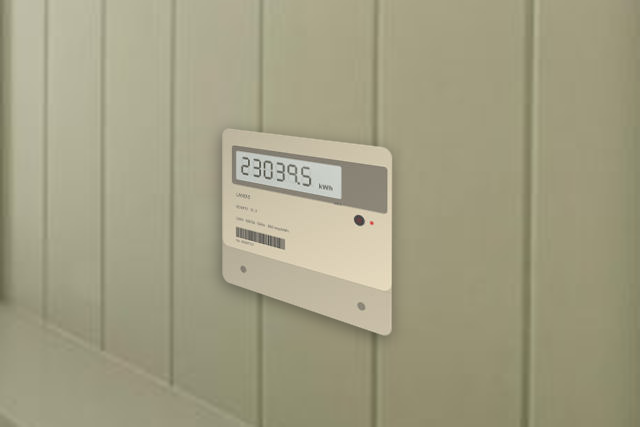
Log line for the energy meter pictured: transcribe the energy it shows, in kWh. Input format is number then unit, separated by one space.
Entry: 23039.5 kWh
